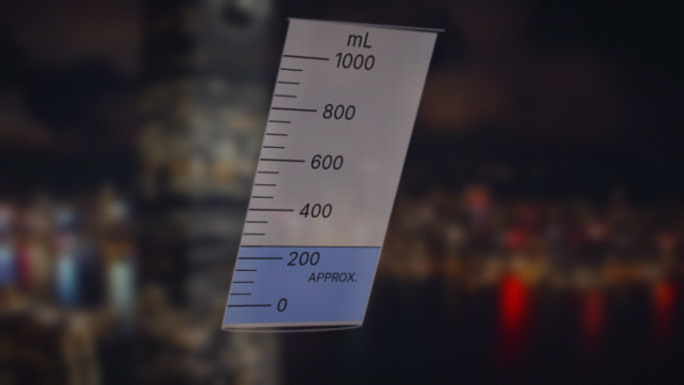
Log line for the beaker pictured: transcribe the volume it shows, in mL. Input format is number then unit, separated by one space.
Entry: 250 mL
